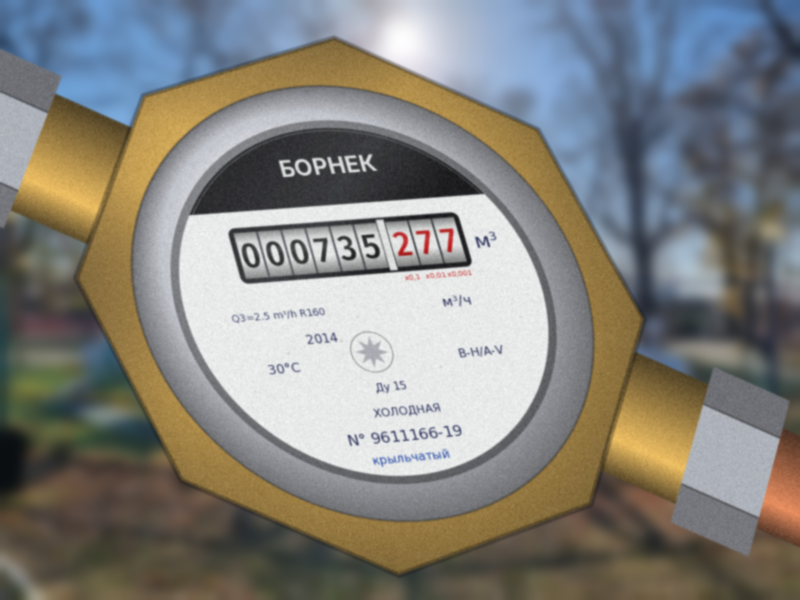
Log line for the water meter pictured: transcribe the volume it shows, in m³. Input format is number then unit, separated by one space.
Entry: 735.277 m³
